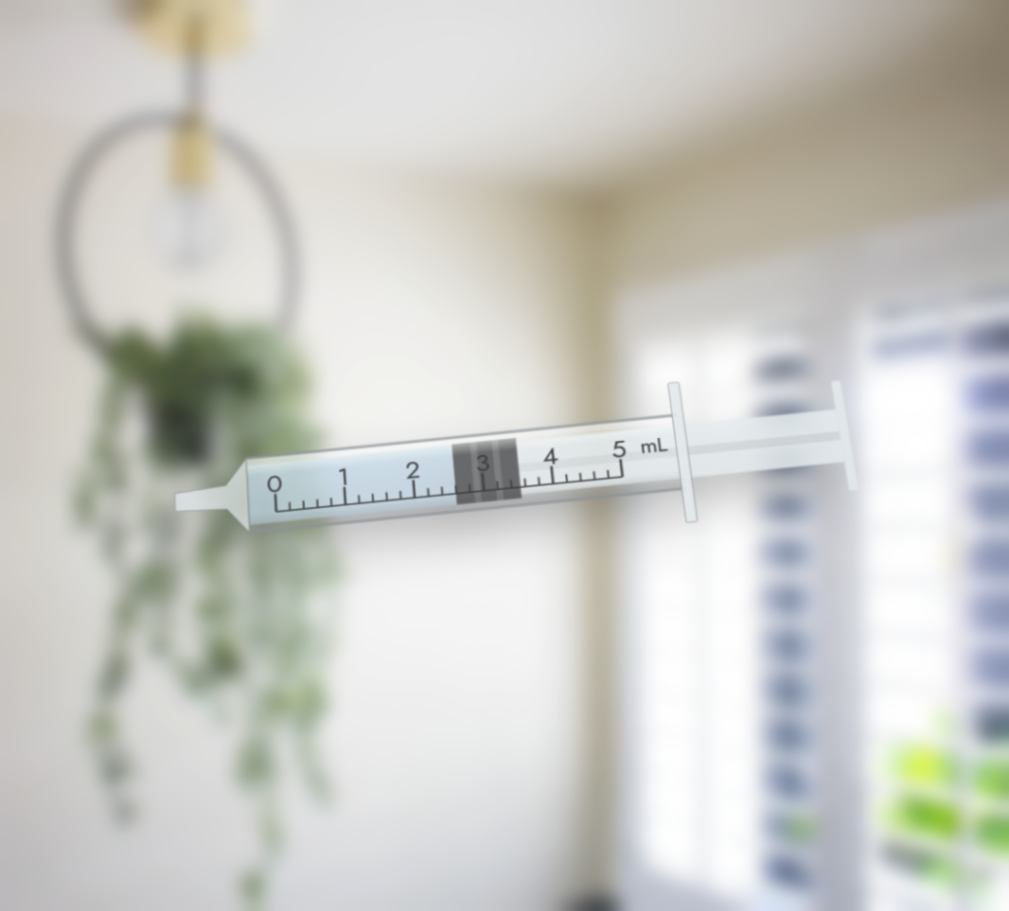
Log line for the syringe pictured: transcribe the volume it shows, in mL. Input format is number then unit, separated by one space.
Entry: 2.6 mL
